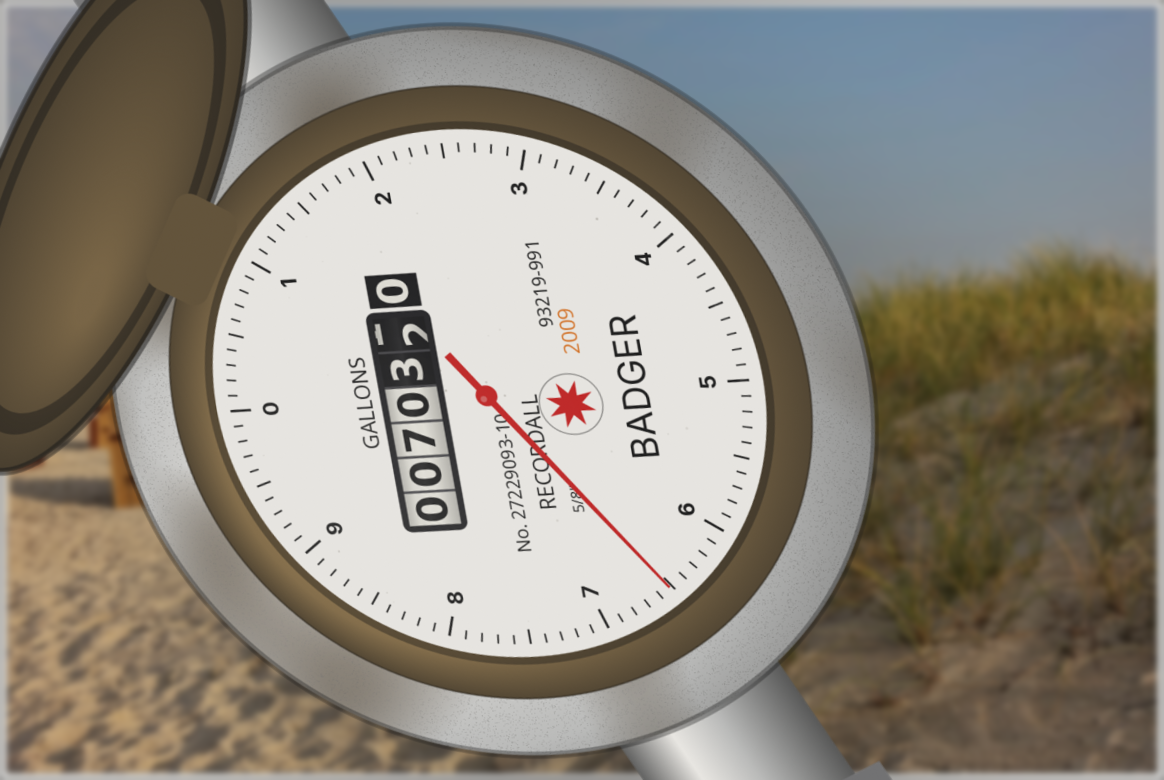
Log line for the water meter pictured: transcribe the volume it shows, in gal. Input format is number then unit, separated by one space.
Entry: 70316.5 gal
